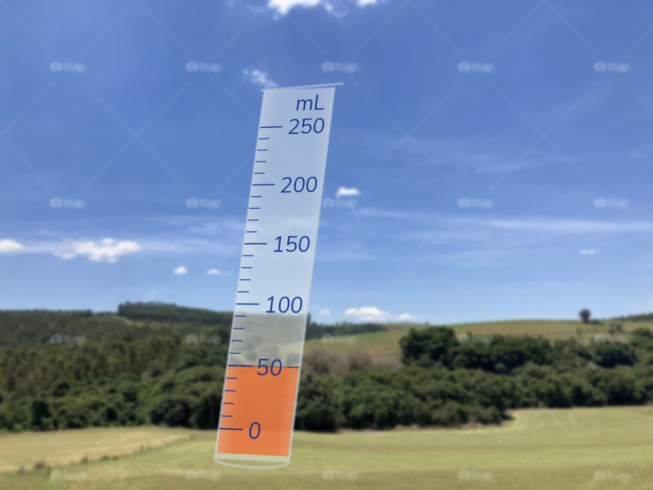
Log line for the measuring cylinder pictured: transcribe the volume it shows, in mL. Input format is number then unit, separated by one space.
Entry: 50 mL
